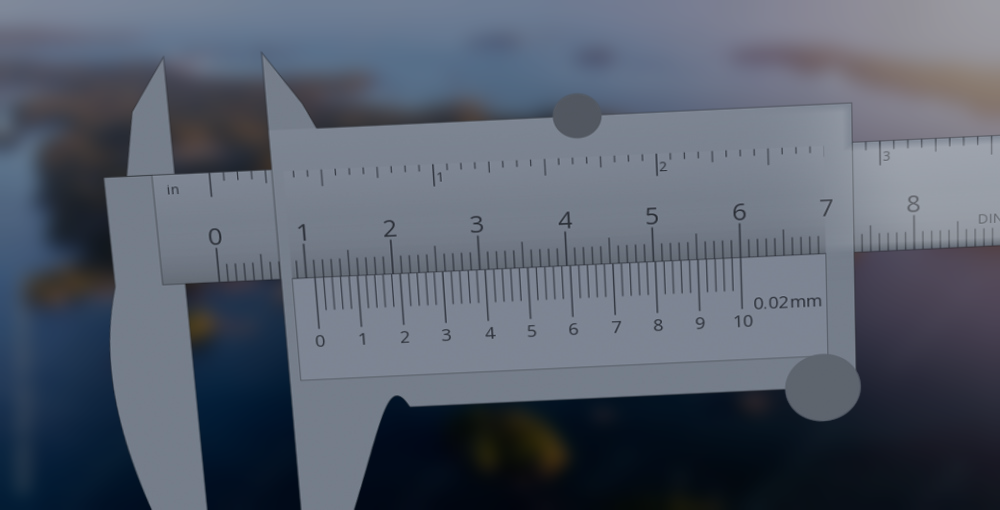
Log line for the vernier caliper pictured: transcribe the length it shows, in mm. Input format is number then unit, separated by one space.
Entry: 11.0 mm
